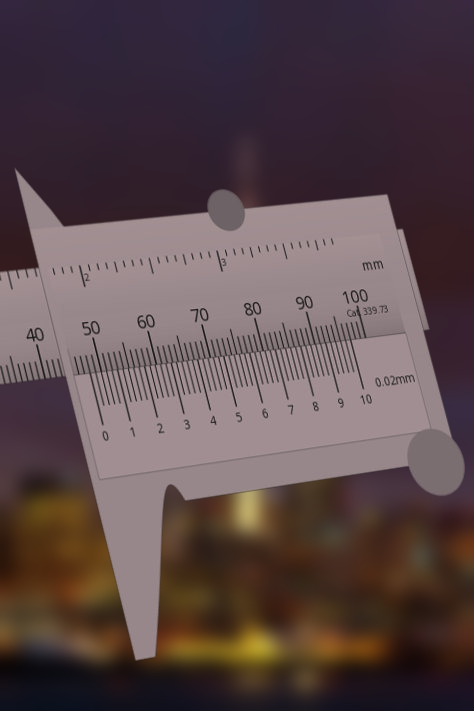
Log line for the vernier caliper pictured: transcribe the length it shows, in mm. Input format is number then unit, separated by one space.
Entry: 48.0 mm
